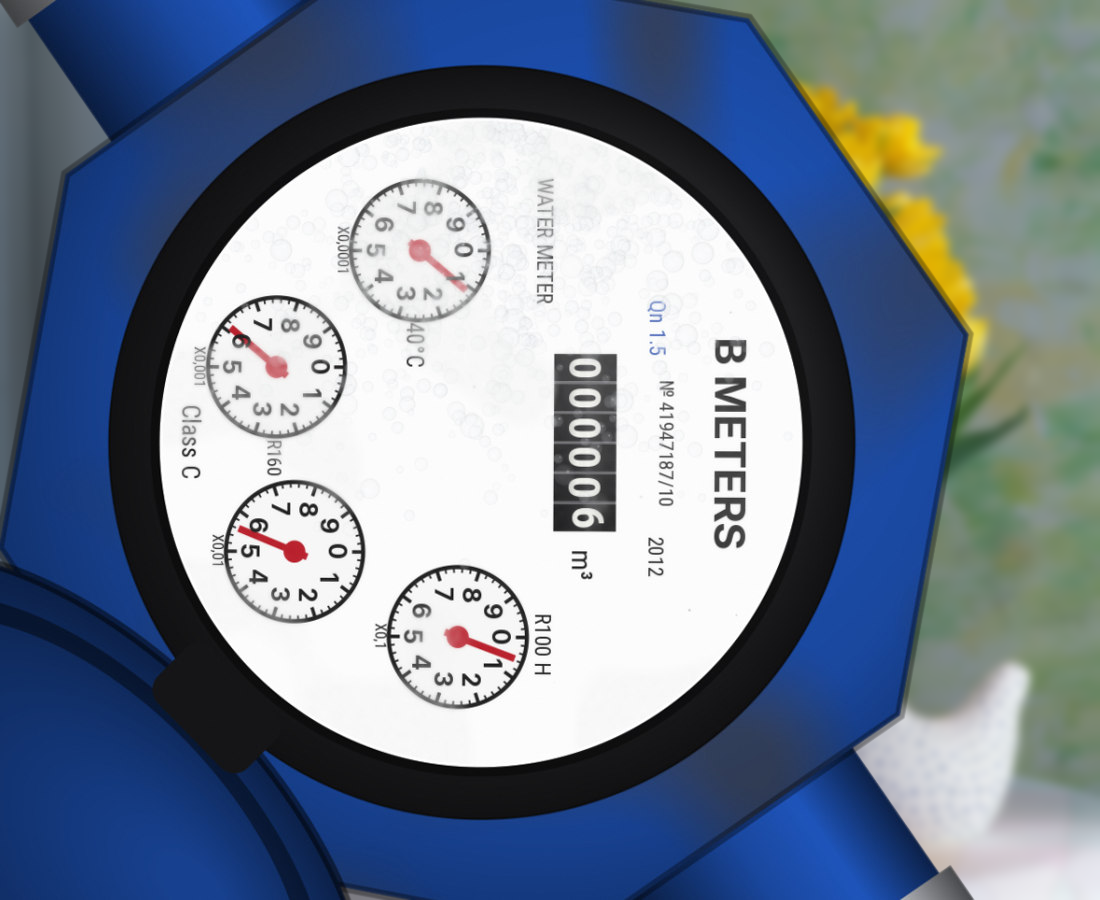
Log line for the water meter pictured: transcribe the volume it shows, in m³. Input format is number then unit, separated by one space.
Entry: 6.0561 m³
